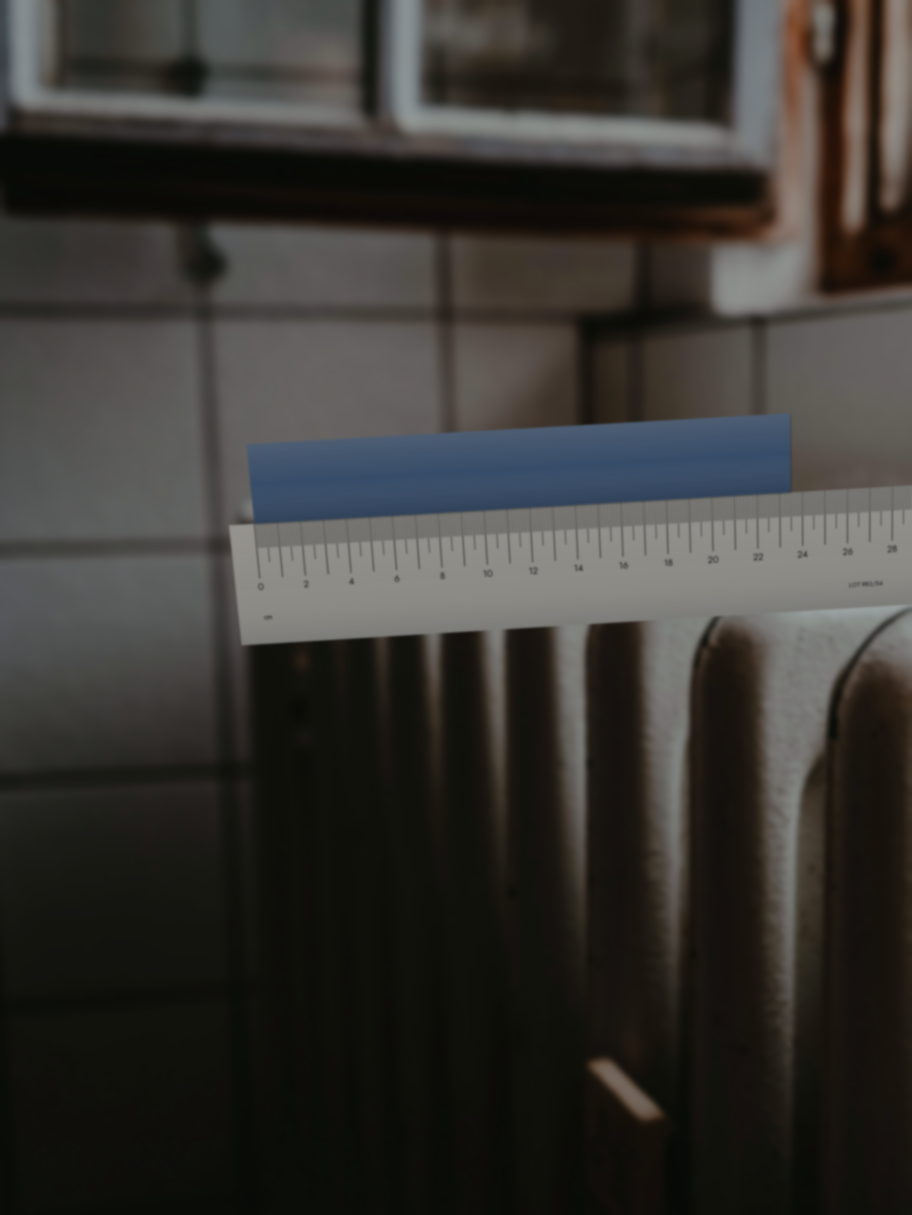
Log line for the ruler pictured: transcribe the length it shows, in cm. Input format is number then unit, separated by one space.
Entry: 23.5 cm
